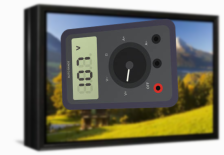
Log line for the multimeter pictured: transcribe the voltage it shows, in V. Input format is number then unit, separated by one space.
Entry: 107 V
